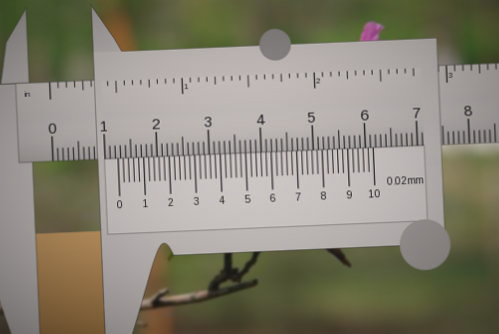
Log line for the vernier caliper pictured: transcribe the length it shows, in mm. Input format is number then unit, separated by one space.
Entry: 12.5 mm
